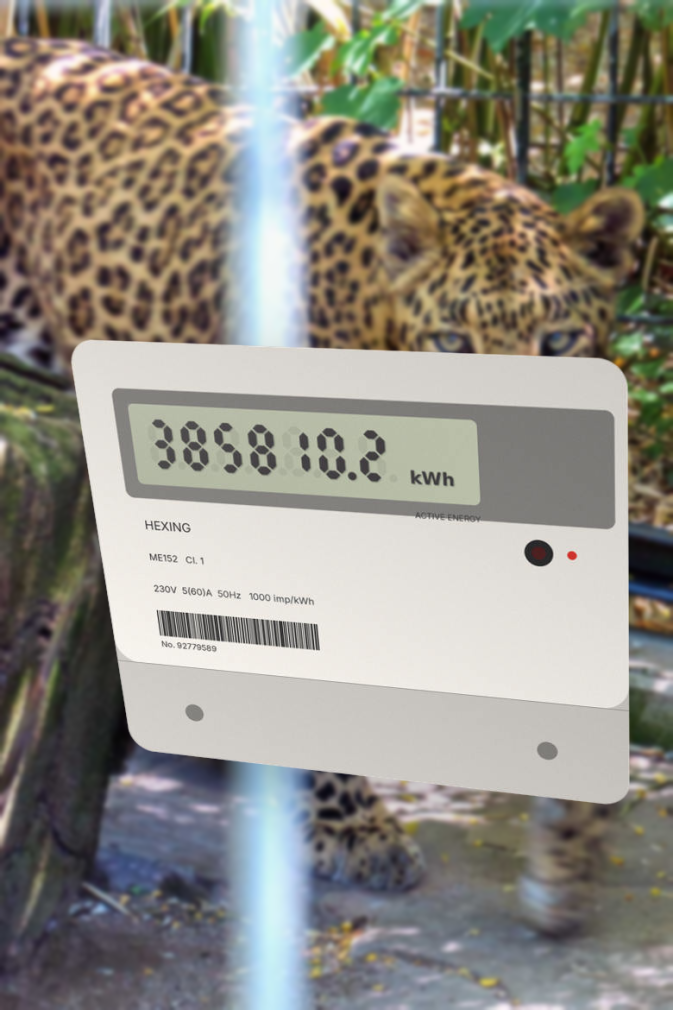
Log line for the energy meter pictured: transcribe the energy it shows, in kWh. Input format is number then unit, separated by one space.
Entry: 385810.2 kWh
